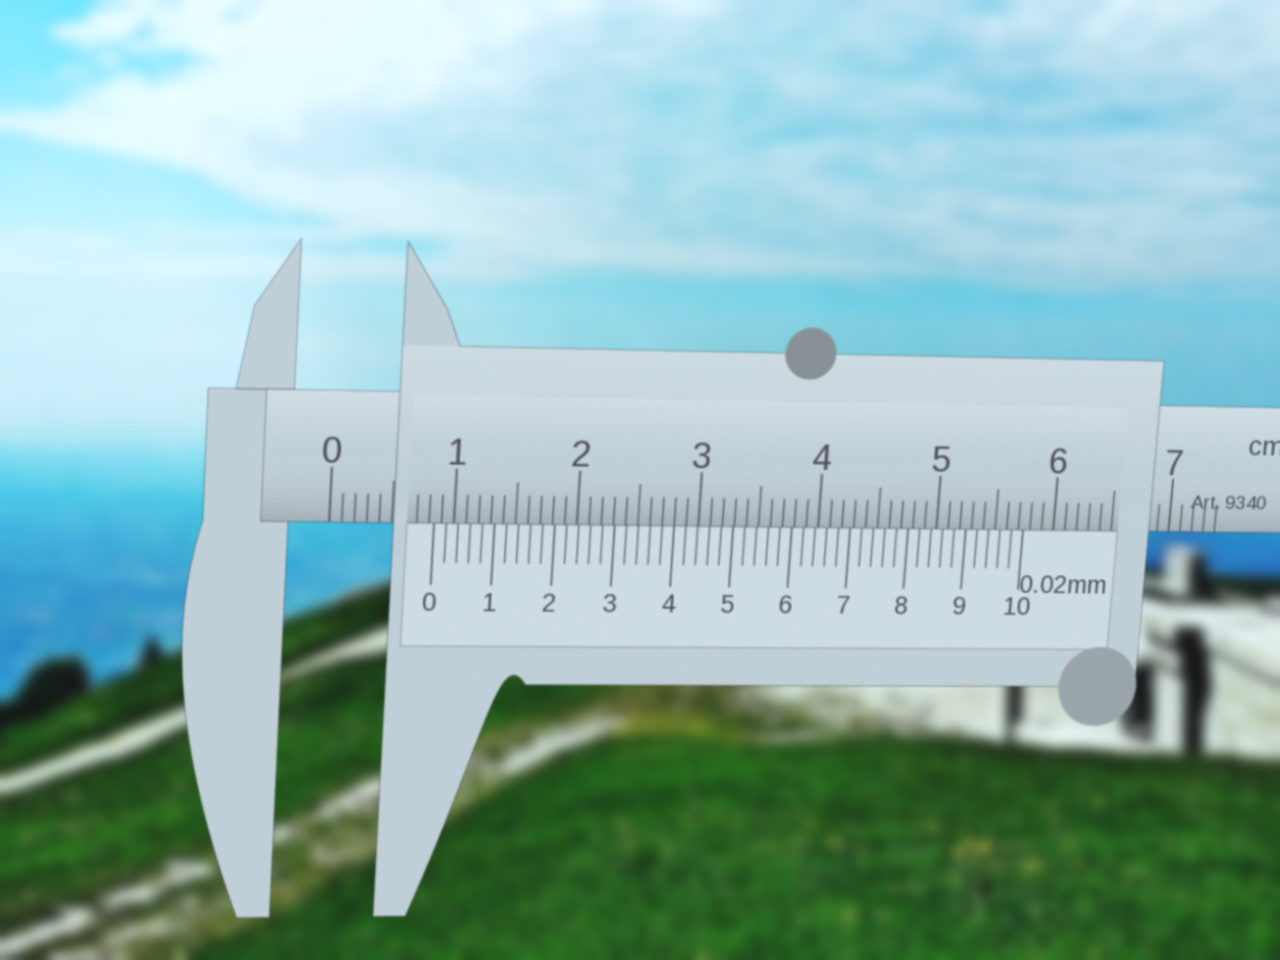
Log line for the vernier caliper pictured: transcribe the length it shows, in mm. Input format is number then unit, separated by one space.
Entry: 8.4 mm
